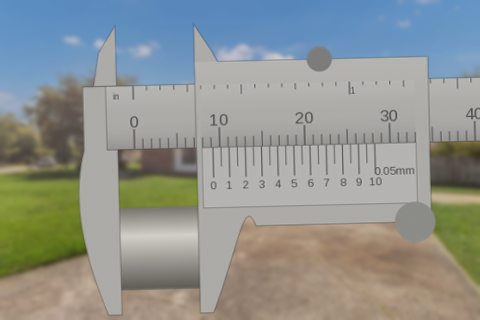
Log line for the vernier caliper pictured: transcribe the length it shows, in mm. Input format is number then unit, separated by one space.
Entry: 9.2 mm
